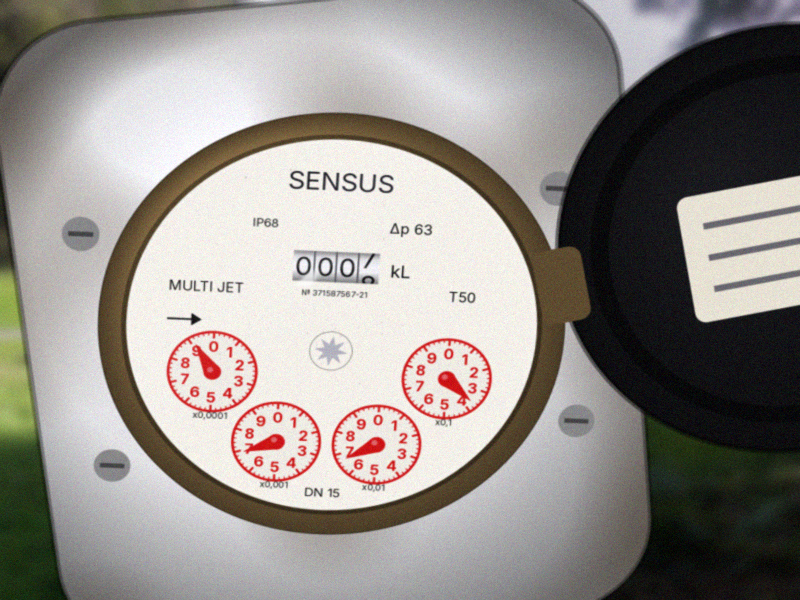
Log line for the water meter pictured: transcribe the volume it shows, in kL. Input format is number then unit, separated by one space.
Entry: 7.3669 kL
